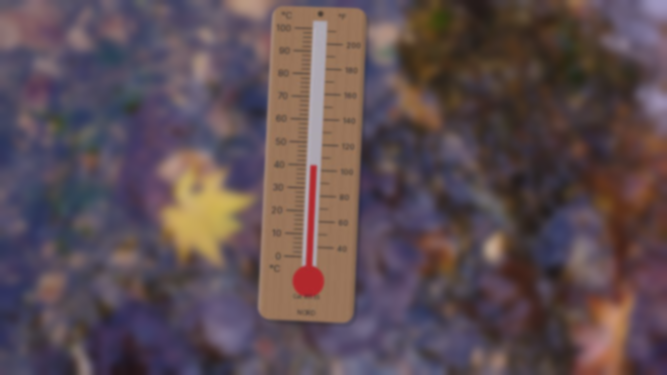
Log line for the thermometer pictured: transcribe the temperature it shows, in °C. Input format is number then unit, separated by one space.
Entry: 40 °C
